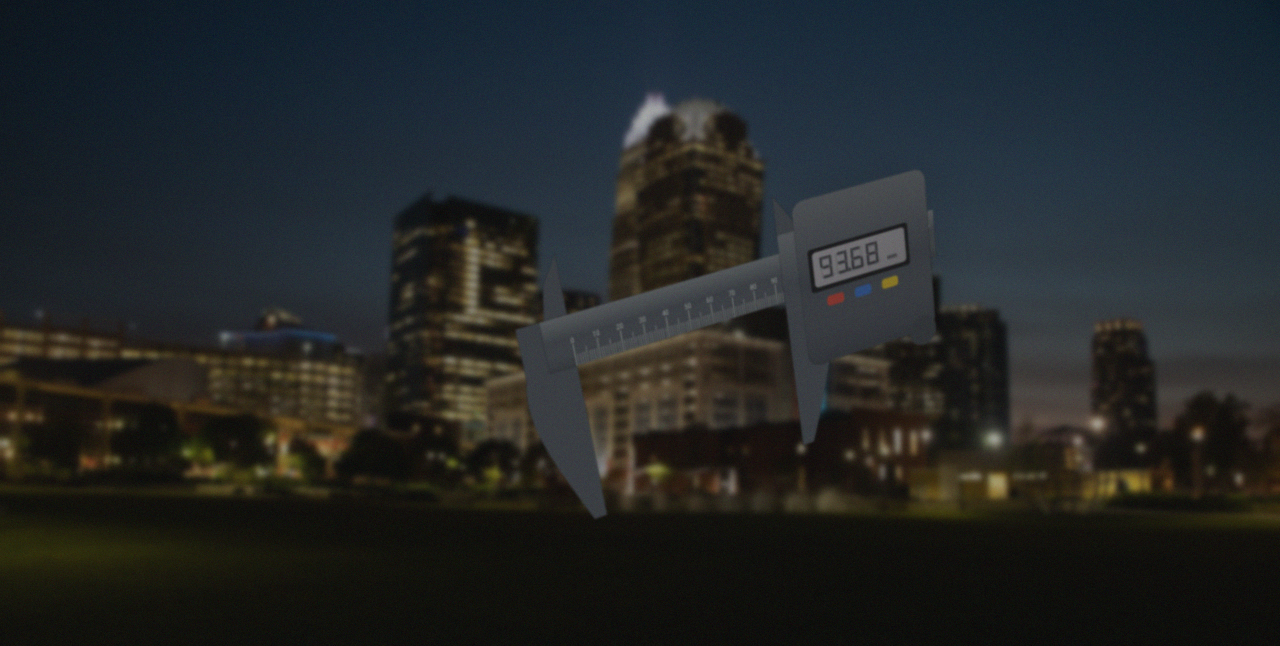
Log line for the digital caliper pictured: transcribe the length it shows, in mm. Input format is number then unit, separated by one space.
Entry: 93.68 mm
